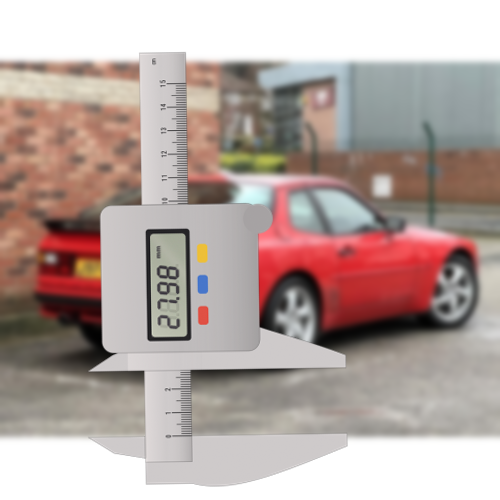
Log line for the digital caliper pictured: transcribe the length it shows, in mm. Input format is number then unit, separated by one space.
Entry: 27.98 mm
